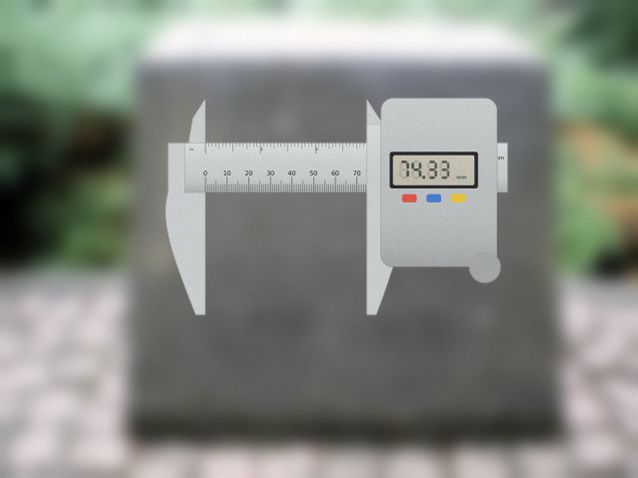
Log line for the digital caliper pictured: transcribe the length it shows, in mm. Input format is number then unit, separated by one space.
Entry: 74.33 mm
